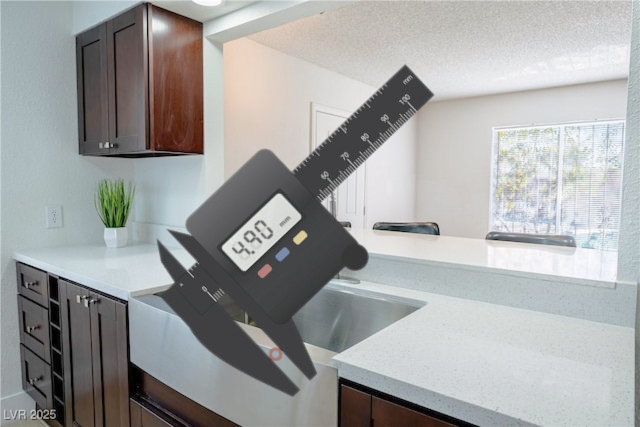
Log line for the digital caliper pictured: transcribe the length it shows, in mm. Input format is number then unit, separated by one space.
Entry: 4.90 mm
